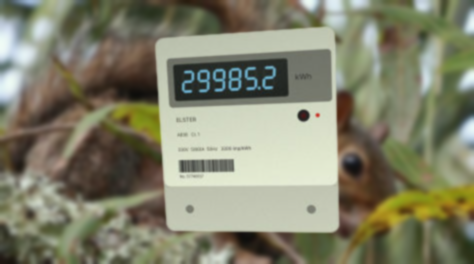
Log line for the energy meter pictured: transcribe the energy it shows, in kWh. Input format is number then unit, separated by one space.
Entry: 29985.2 kWh
